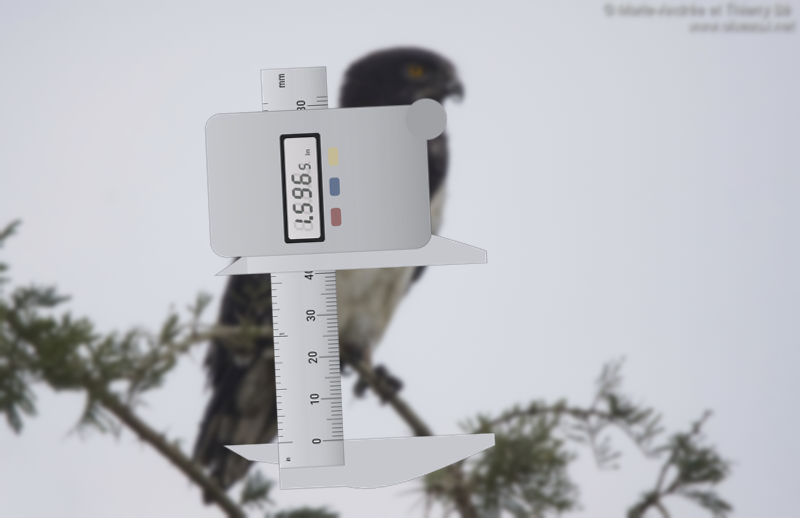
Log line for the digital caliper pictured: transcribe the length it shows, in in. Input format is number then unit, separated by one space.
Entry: 1.5965 in
